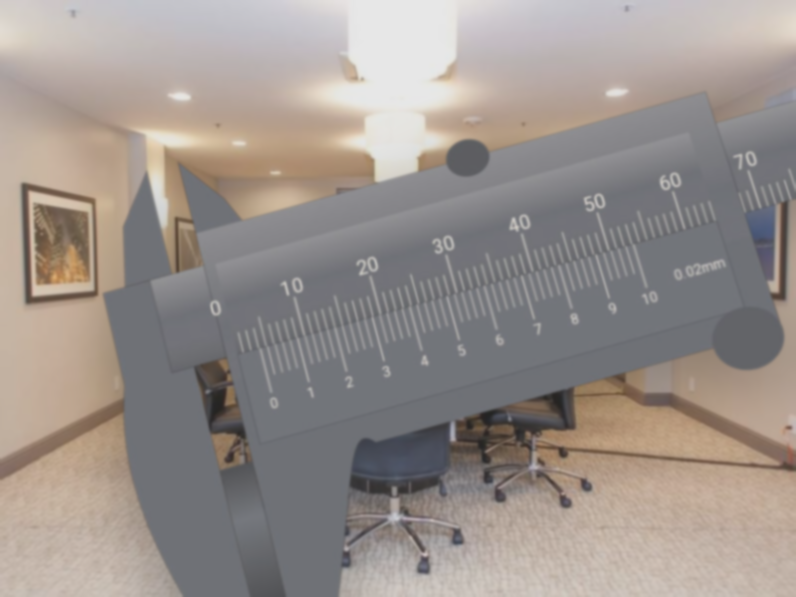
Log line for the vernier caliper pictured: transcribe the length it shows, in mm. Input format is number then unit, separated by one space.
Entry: 4.2 mm
